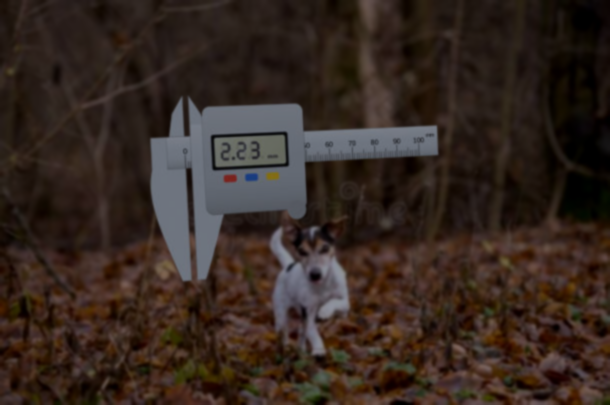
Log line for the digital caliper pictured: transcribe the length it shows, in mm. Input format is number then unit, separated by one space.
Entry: 2.23 mm
